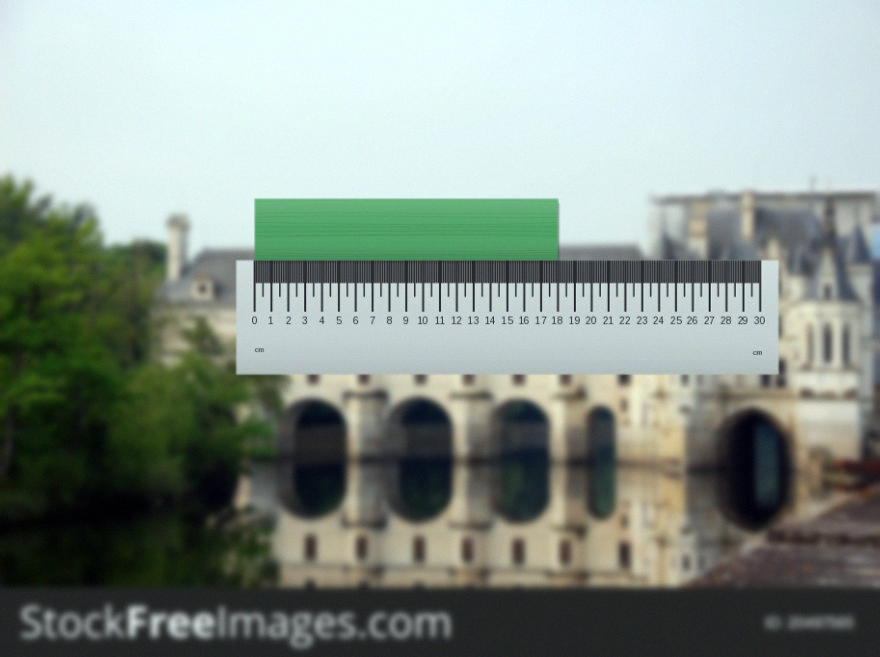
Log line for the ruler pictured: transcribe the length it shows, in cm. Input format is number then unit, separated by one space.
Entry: 18 cm
